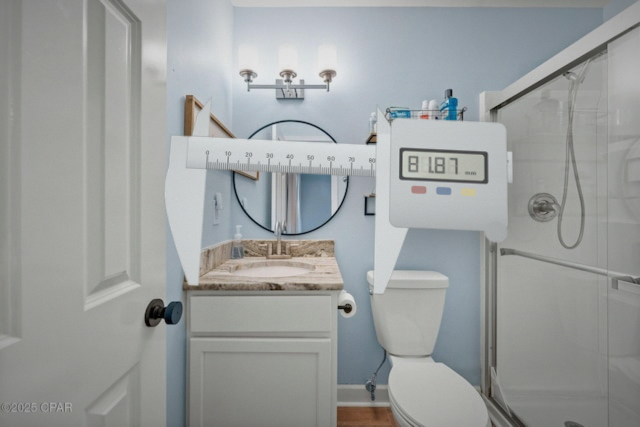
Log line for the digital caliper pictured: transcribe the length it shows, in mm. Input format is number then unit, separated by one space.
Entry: 81.87 mm
